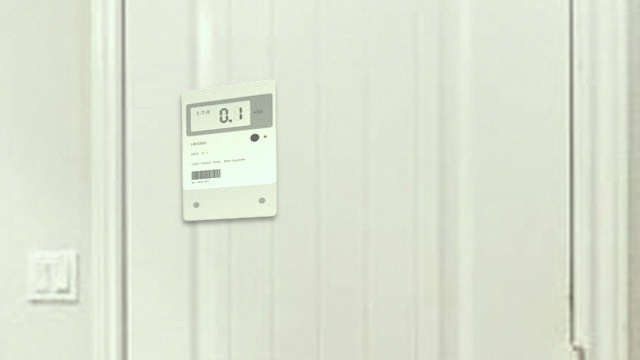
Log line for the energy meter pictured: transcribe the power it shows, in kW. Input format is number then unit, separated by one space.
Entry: 0.1 kW
